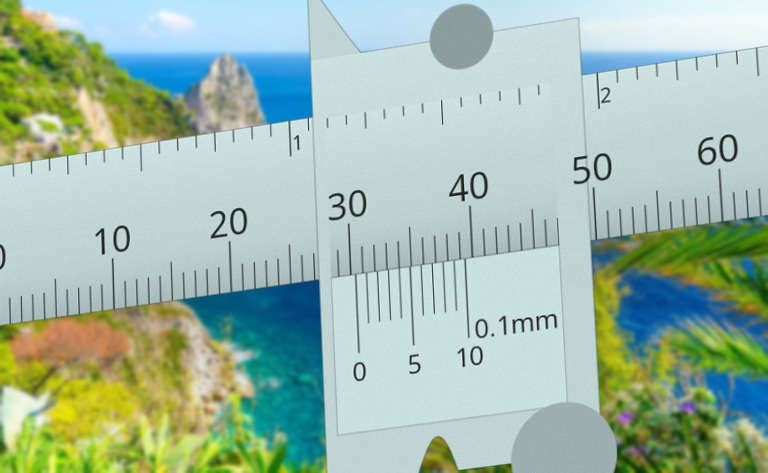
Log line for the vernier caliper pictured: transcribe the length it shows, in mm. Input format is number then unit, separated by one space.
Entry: 30.4 mm
